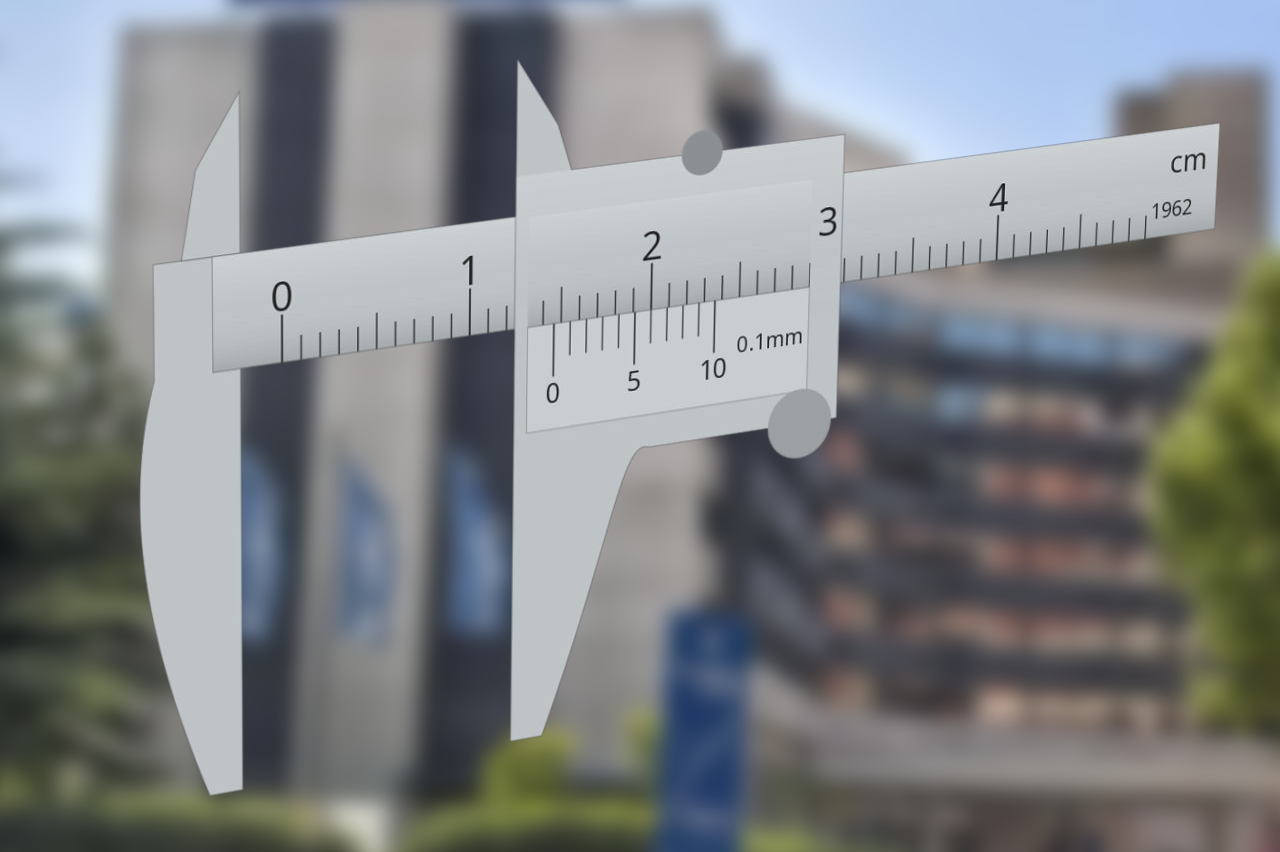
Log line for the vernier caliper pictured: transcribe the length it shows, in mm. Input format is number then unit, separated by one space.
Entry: 14.6 mm
